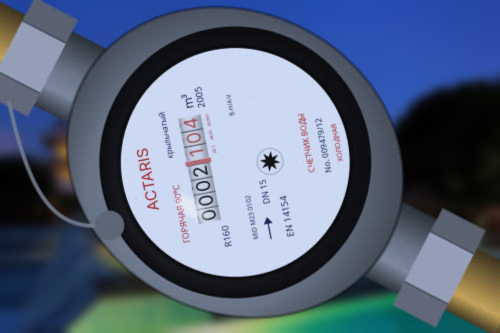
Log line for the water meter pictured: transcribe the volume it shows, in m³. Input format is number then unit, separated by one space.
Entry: 2.104 m³
